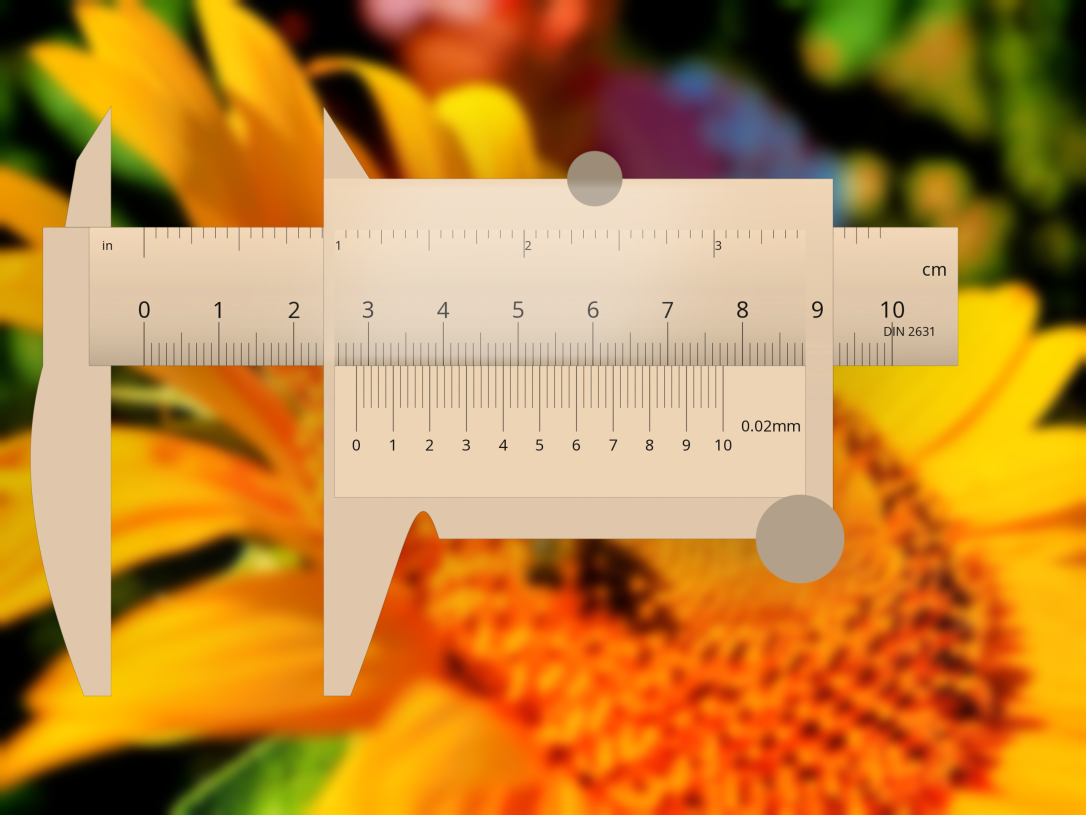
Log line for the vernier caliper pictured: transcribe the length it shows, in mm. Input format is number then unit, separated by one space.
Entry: 28.4 mm
